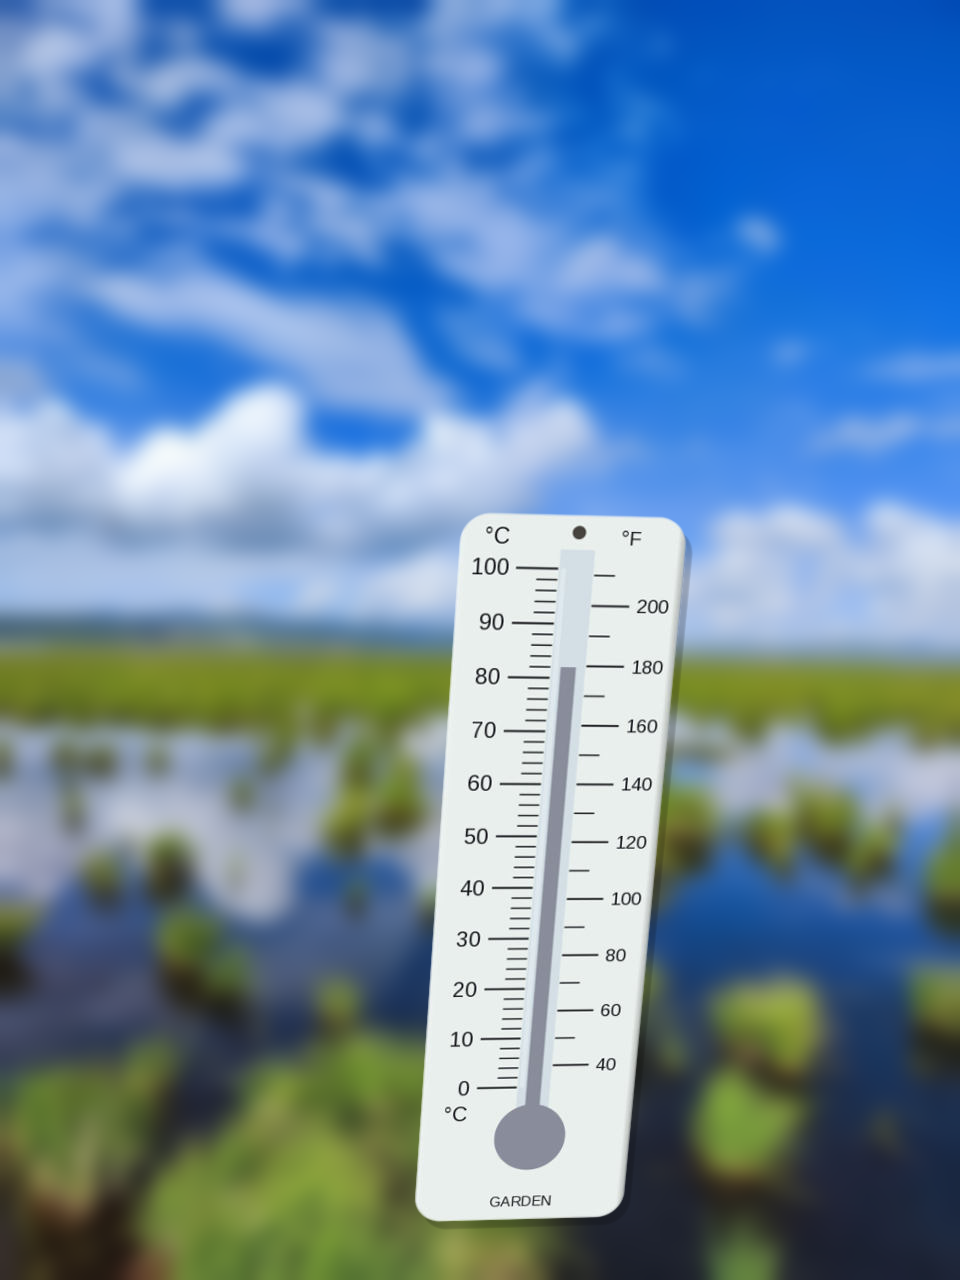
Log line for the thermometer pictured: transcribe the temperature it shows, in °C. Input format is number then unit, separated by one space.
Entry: 82 °C
